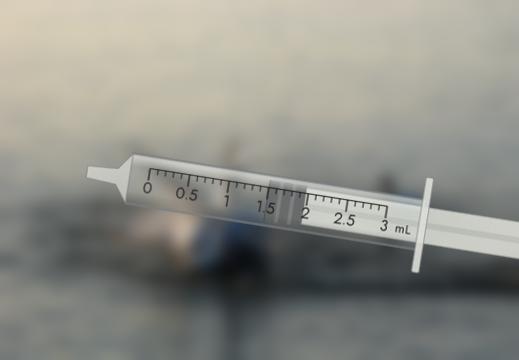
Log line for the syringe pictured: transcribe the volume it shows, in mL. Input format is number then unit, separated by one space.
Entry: 1.5 mL
